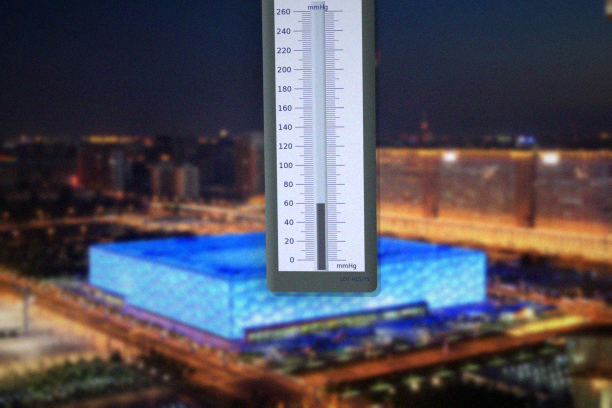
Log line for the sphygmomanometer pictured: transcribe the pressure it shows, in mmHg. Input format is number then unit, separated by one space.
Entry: 60 mmHg
